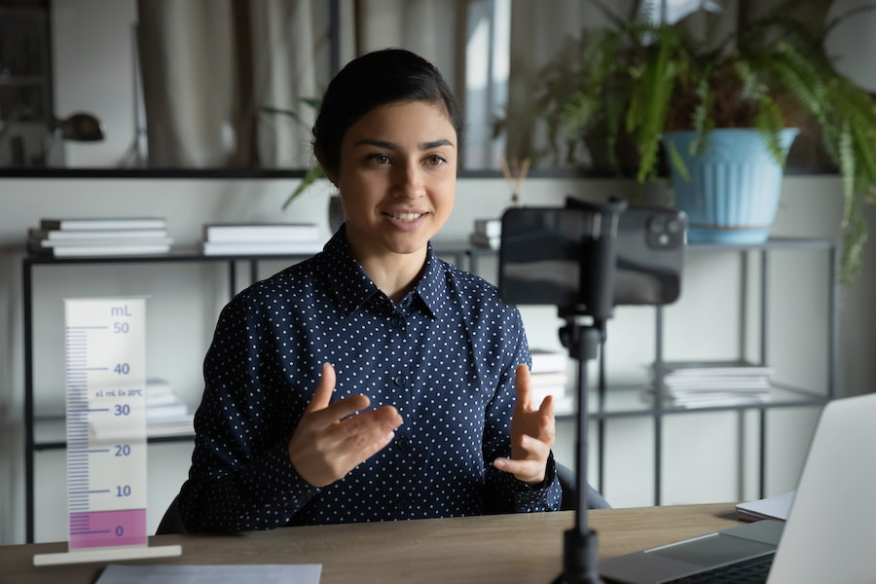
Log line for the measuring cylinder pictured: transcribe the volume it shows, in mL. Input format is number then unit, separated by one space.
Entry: 5 mL
